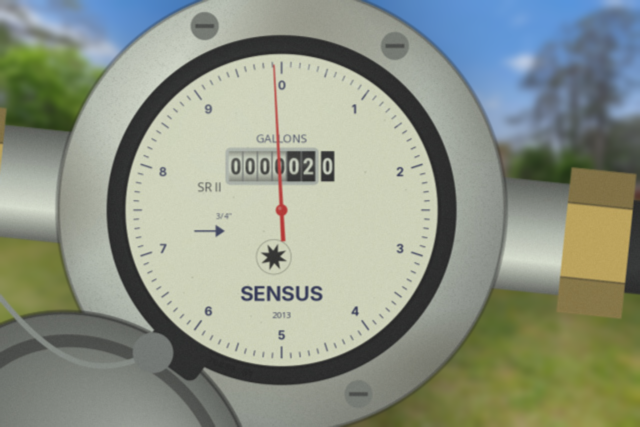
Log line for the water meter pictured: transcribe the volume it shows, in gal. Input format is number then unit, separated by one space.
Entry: 19.9 gal
